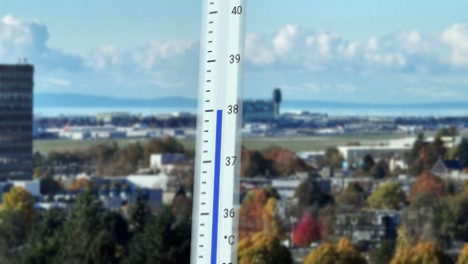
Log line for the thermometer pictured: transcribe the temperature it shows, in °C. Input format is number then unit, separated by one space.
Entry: 38 °C
